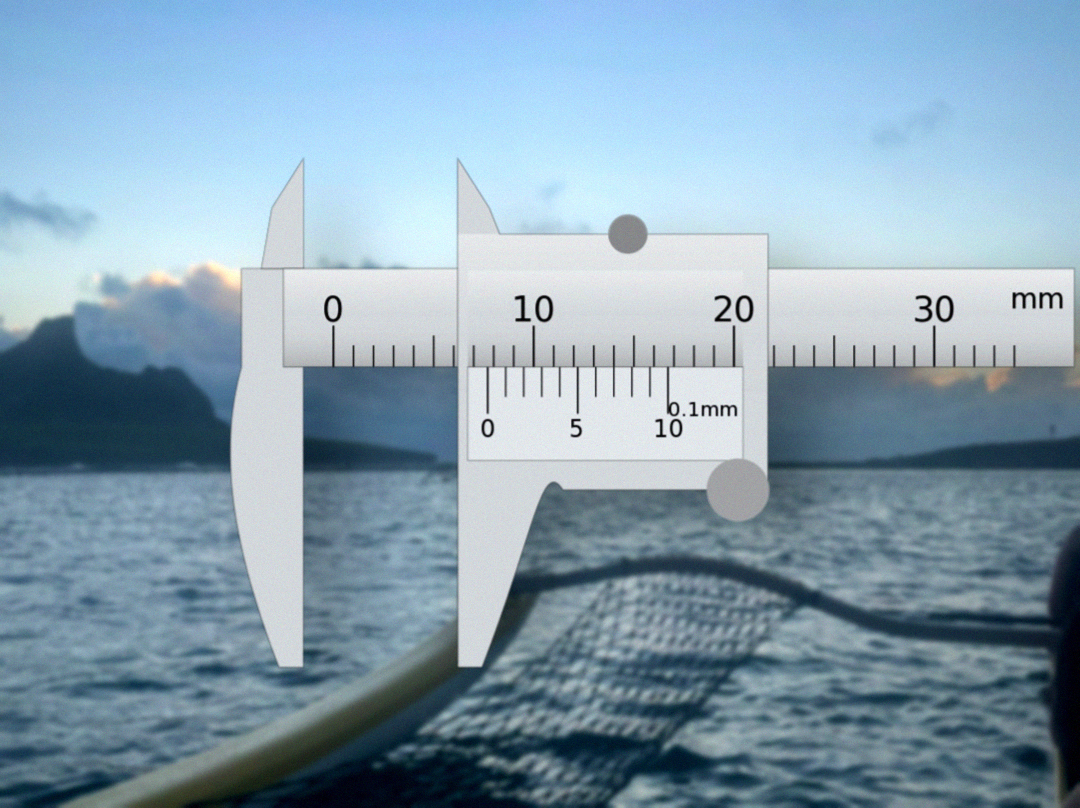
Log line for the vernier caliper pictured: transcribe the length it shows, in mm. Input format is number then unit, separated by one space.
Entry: 7.7 mm
